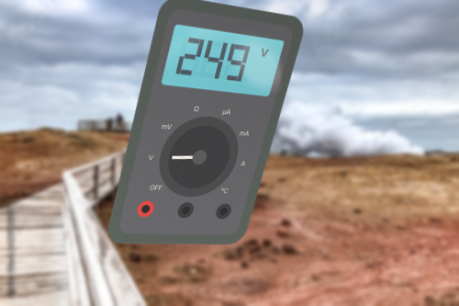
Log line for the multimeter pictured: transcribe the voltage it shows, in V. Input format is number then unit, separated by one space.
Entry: 249 V
